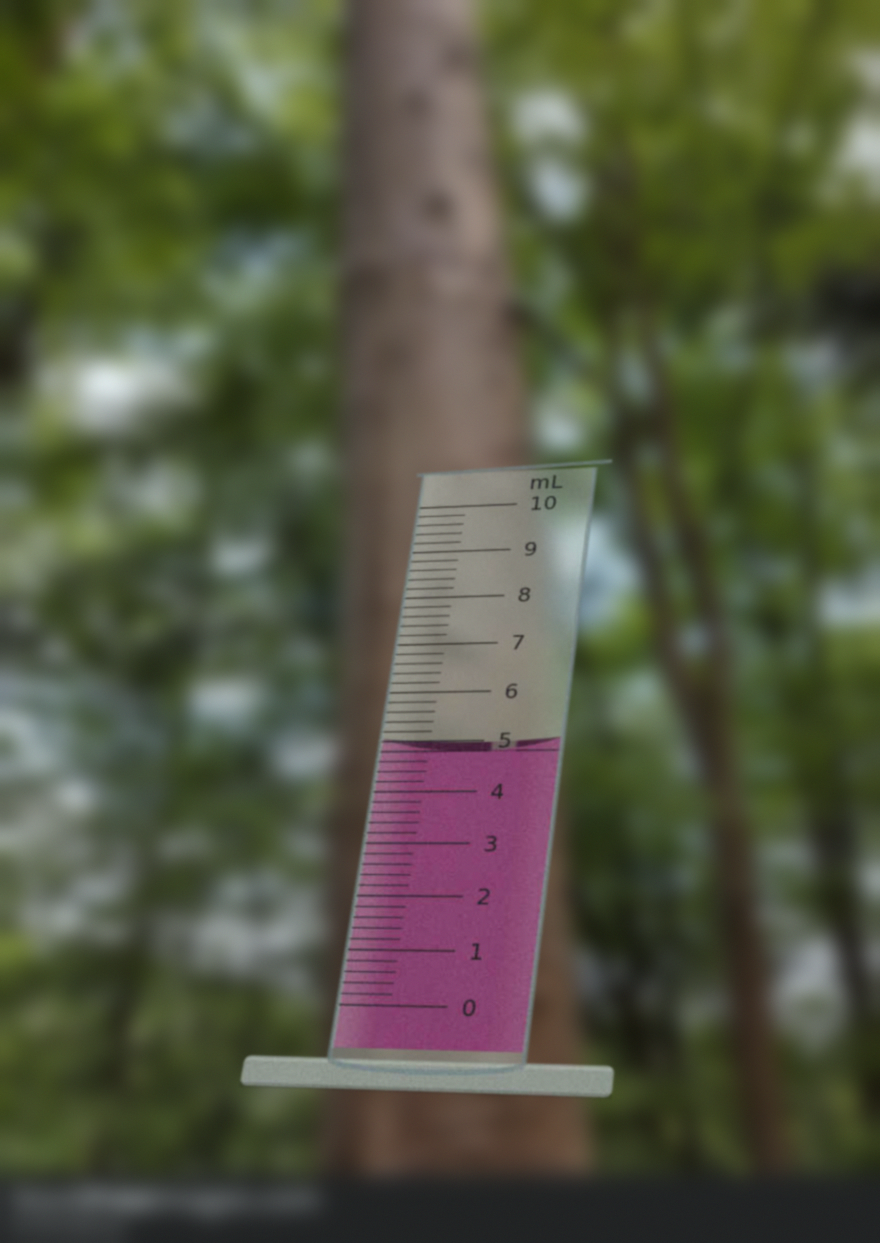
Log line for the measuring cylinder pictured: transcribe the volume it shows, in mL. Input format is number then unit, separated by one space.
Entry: 4.8 mL
